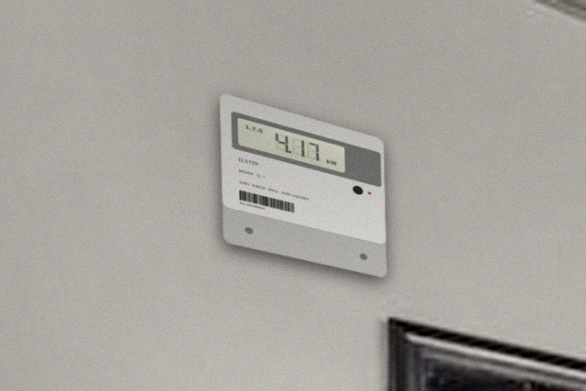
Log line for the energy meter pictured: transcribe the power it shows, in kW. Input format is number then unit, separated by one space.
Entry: 4.17 kW
